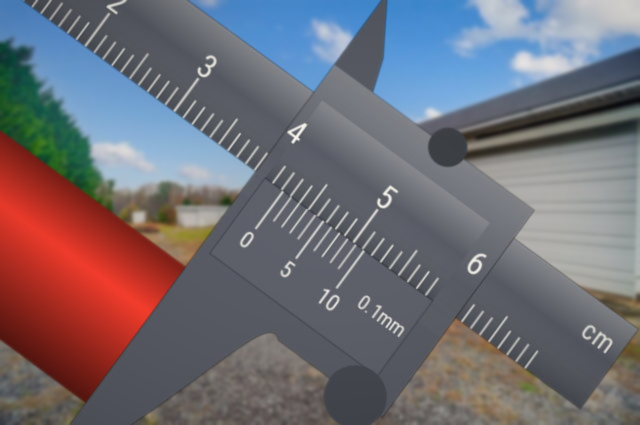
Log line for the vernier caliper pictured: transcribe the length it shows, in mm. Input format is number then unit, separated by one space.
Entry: 42.2 mm
